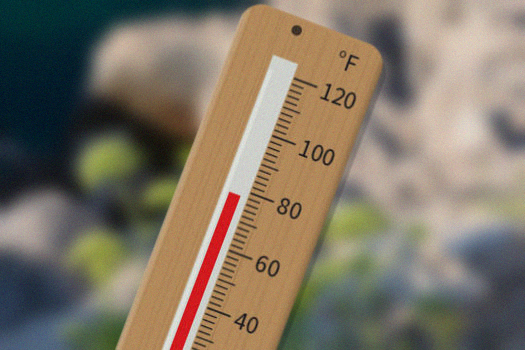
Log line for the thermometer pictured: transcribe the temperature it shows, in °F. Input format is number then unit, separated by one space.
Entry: 78 °F
